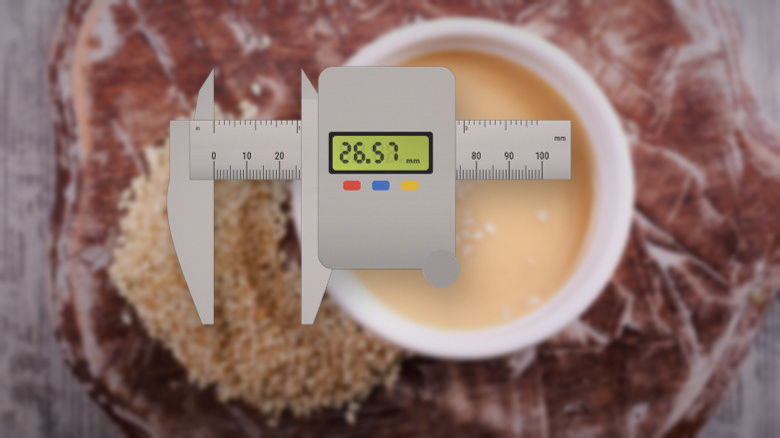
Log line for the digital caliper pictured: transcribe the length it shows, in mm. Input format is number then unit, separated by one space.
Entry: 26.57 mm
